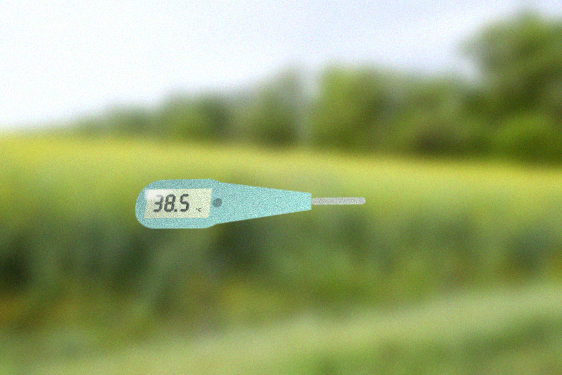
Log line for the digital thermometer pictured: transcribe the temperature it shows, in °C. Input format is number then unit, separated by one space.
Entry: 38.5 °C
